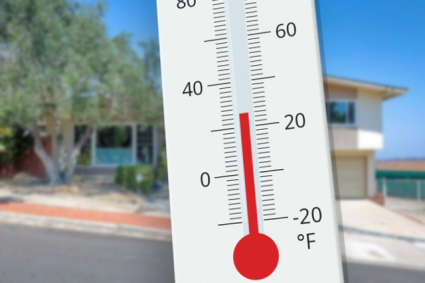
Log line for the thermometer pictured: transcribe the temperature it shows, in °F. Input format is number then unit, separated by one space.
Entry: 26 °F
